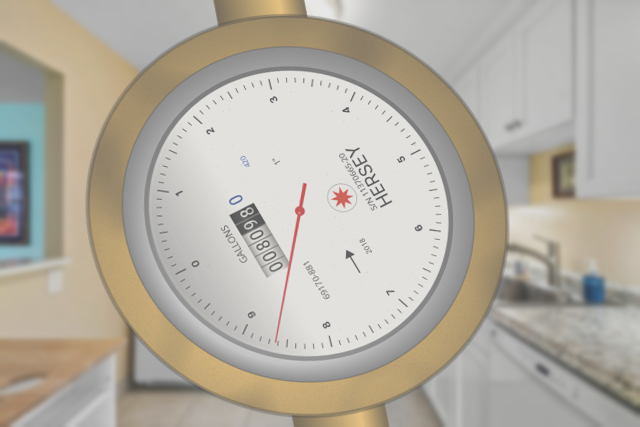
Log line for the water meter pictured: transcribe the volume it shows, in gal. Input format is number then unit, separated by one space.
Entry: 80978.6 gal
